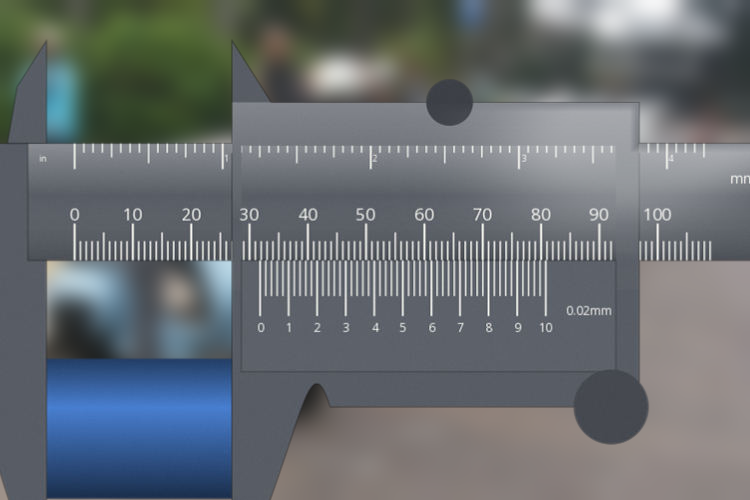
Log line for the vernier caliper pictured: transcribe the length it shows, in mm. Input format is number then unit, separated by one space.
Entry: 31.8 mm
